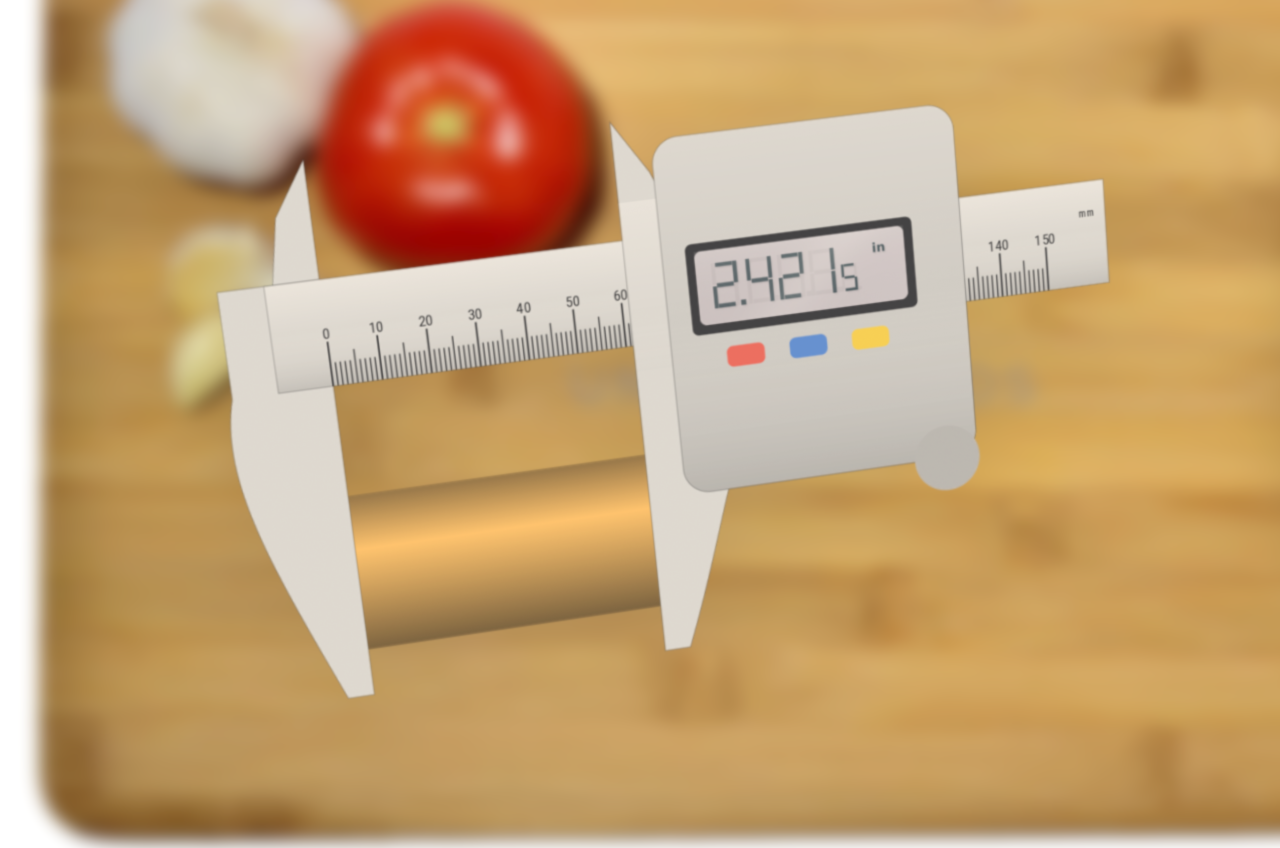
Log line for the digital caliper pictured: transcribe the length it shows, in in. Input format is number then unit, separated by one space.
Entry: 2.4215 in
